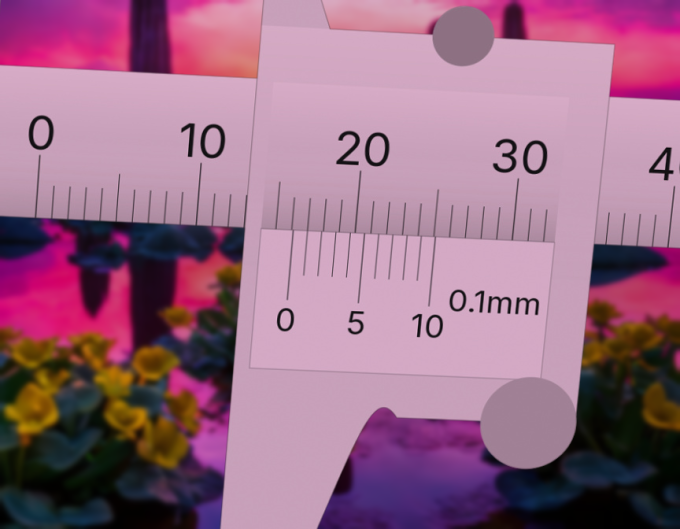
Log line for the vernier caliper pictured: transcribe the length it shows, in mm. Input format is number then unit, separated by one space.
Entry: 16.1 mm
